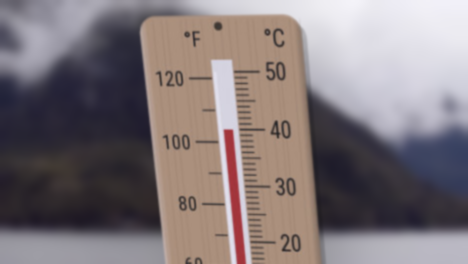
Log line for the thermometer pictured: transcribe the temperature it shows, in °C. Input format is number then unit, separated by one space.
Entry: 40 °C
